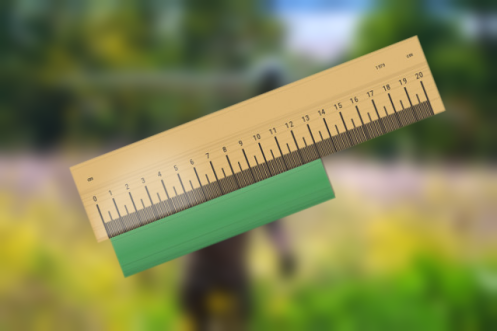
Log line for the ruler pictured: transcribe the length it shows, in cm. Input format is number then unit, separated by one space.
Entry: 13 cm
